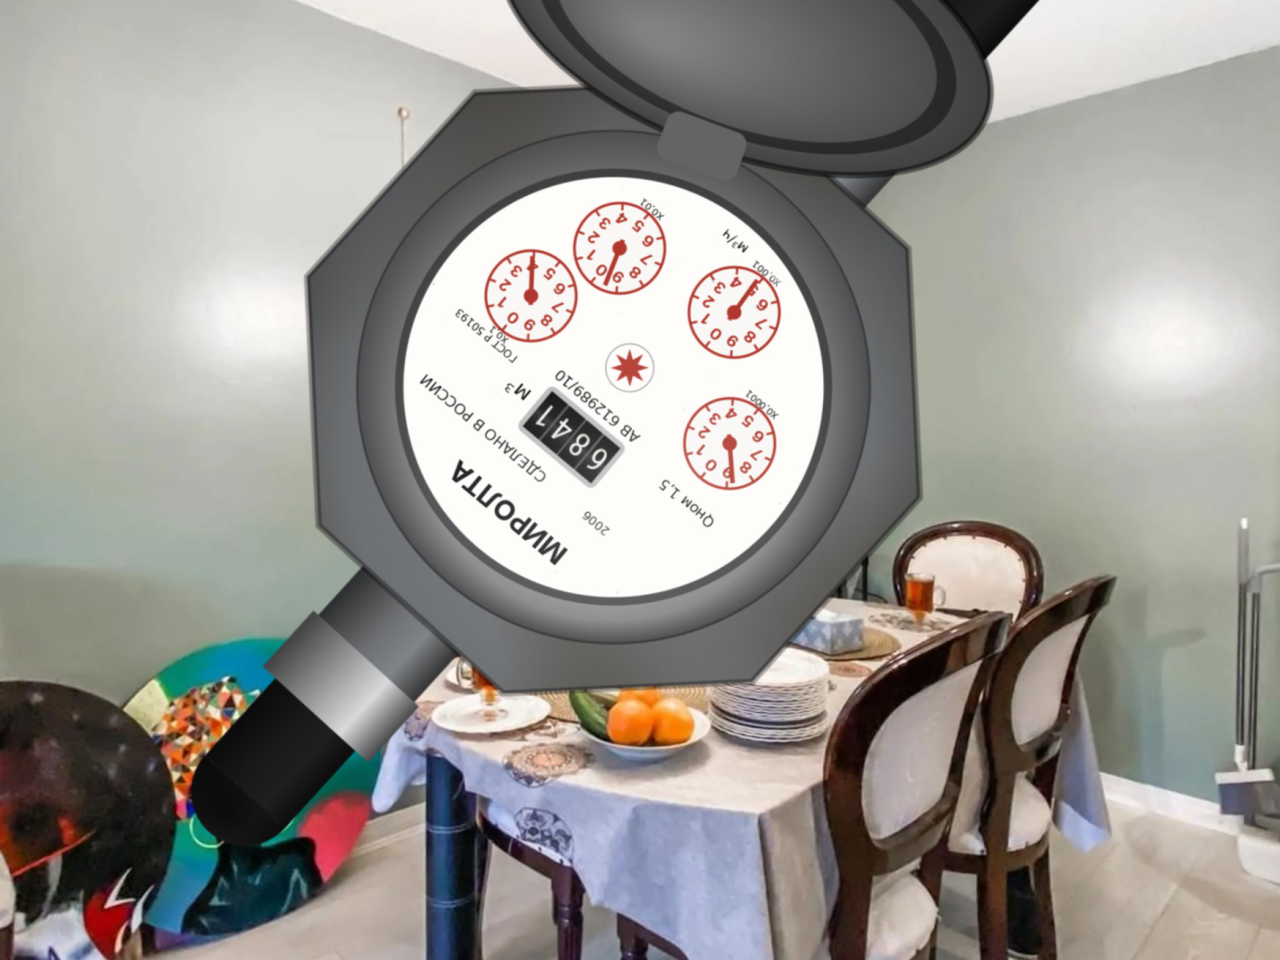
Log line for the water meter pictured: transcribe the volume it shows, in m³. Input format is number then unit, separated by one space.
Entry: 6841.3948 m³
